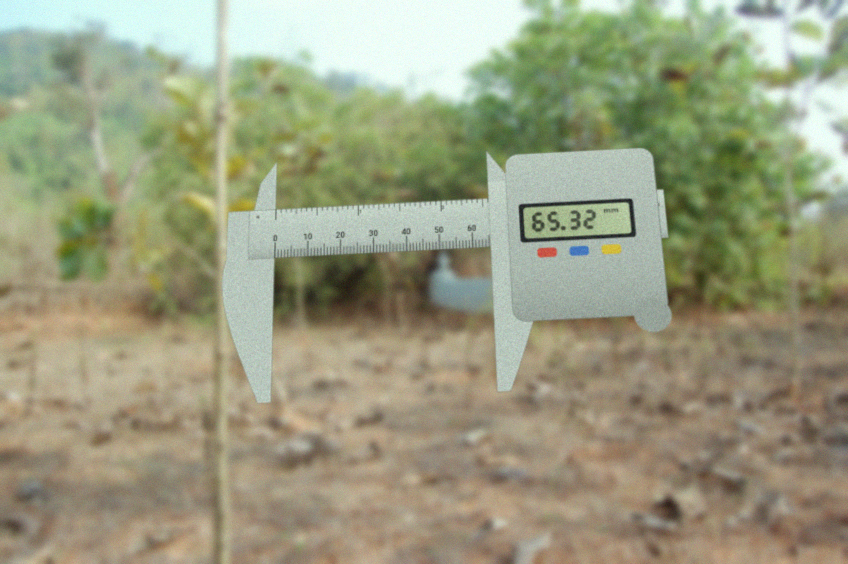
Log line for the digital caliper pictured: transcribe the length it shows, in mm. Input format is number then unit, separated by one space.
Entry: 65.32 mm
